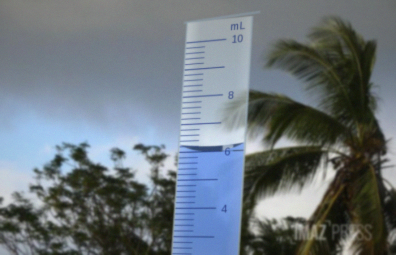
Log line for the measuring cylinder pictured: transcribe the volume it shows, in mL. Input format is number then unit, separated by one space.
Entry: 6 mL
